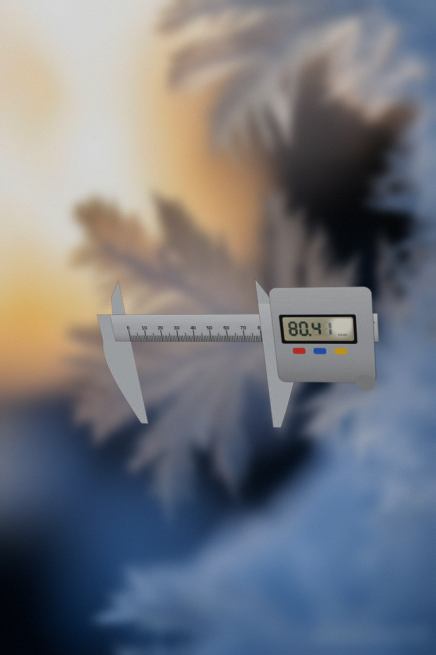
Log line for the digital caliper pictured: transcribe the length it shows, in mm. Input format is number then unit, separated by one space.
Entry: 80.41 mm
